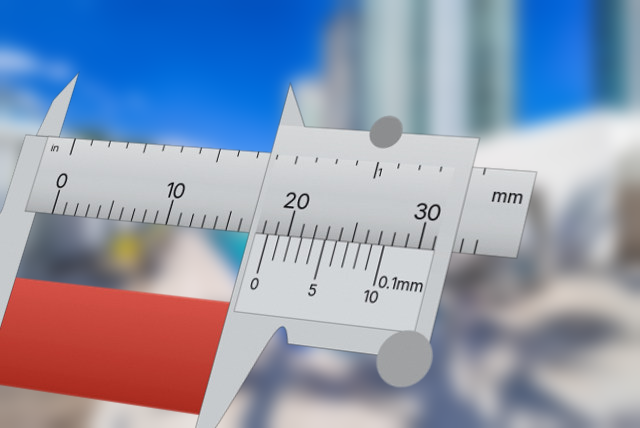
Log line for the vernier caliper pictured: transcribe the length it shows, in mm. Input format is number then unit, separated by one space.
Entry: 18.4 mm
